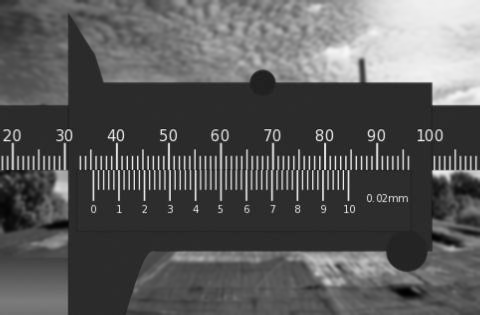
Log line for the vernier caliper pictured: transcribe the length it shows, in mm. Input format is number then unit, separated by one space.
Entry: 35.5 mm
